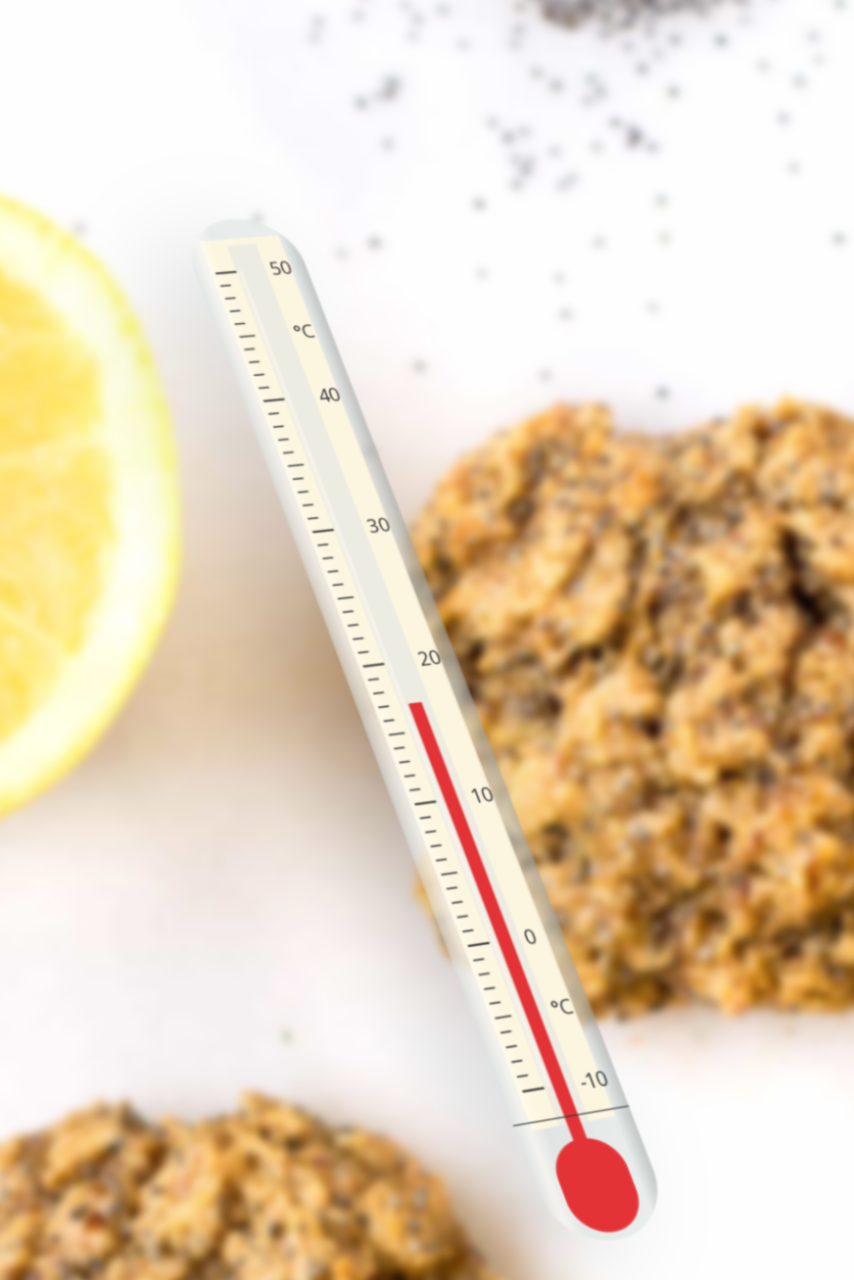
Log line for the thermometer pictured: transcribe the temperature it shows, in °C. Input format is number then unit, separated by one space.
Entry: 17 °C
